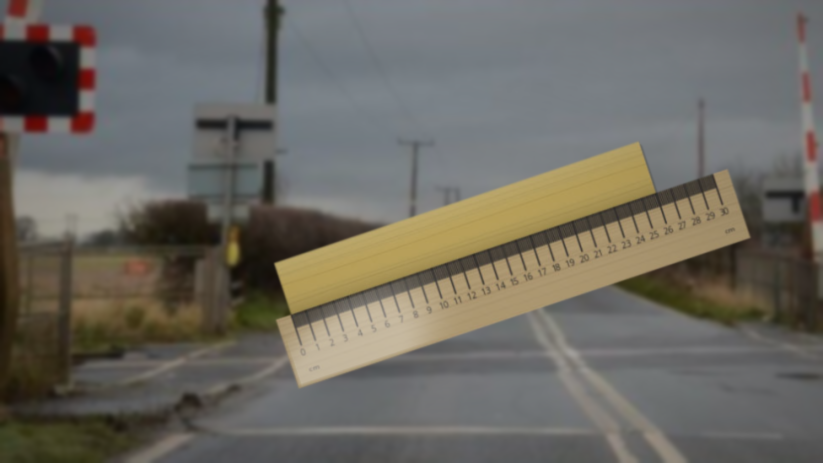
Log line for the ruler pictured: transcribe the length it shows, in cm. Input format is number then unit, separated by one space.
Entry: 26 cm
